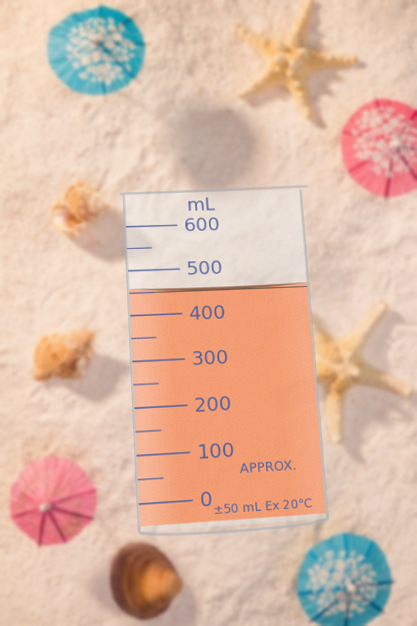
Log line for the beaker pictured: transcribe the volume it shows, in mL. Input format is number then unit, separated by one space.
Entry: 450 mL
